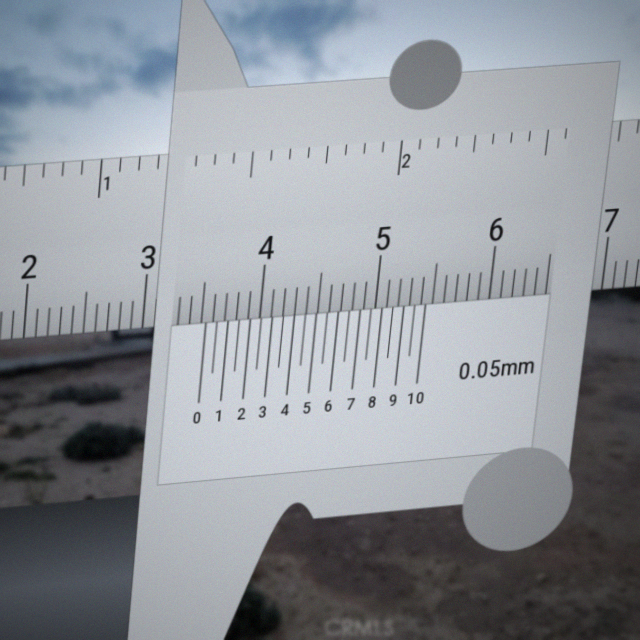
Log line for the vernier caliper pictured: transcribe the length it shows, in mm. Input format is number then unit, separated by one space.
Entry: 35.4 mm
